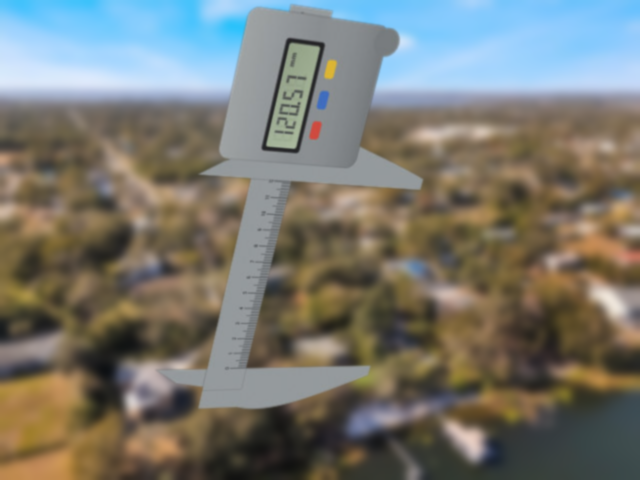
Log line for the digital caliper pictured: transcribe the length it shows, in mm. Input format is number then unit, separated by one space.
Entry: 120.57 mm
